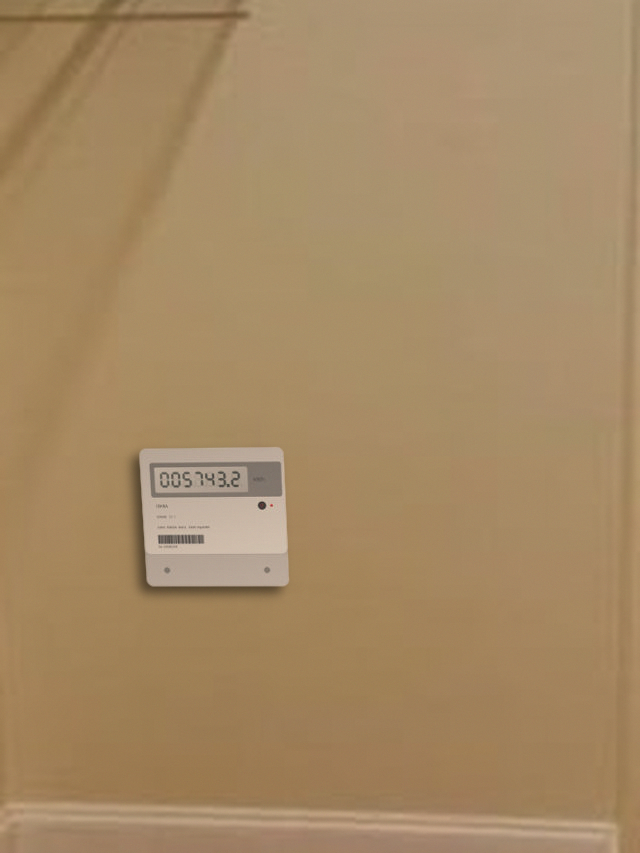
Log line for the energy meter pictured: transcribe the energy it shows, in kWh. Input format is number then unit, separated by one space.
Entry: 5743.2 kWh
